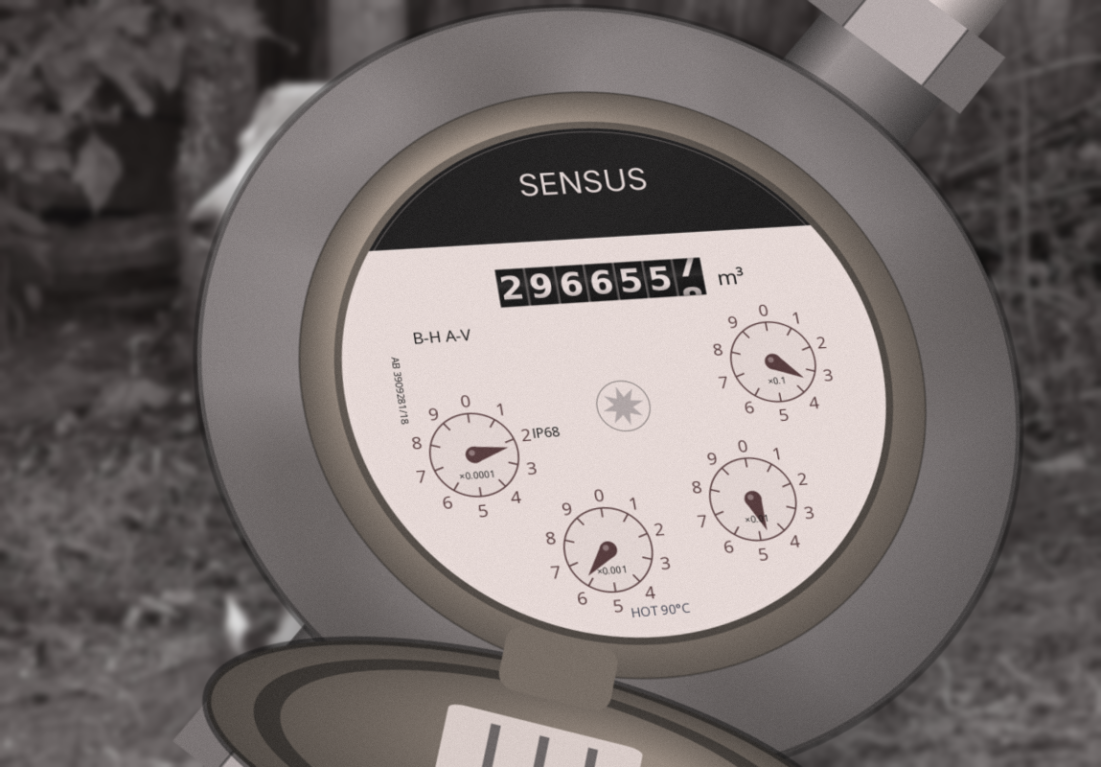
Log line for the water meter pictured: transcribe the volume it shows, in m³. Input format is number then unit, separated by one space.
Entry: 2966557.3462 m³
